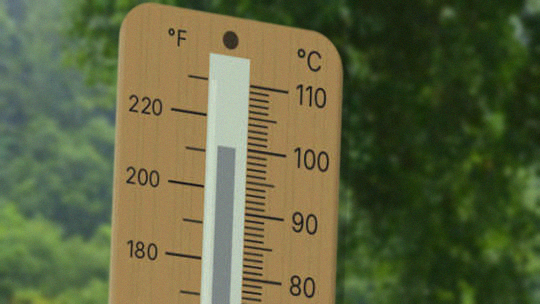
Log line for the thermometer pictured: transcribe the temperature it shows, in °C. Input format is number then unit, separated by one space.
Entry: 100 °C
